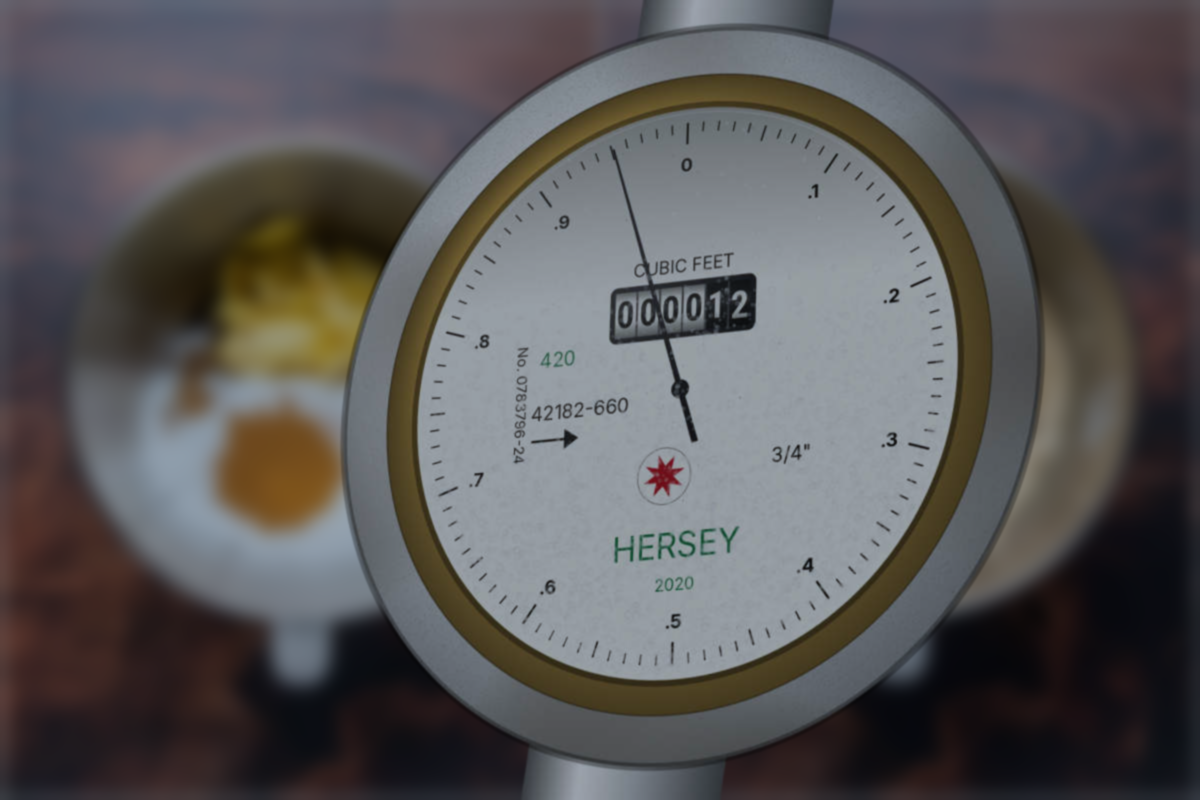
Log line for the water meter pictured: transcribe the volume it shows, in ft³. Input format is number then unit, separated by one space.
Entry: 11.95 ft³
